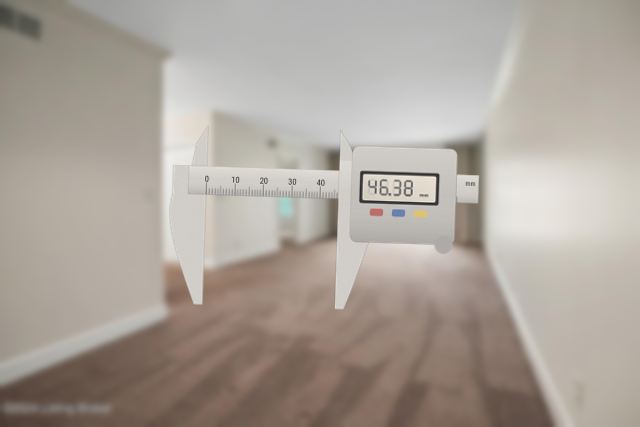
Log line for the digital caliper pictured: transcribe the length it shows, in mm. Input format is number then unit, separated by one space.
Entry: 46.38 mm
